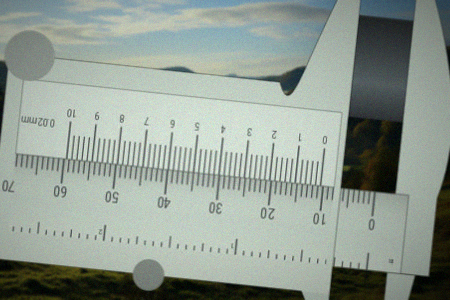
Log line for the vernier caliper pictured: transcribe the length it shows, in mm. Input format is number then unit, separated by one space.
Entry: 10.5 mm
